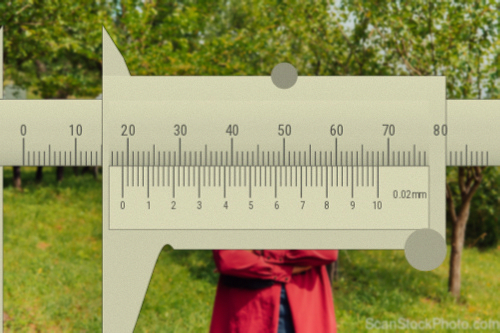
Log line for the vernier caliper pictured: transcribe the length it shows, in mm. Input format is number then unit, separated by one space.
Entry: 19.0 mm
